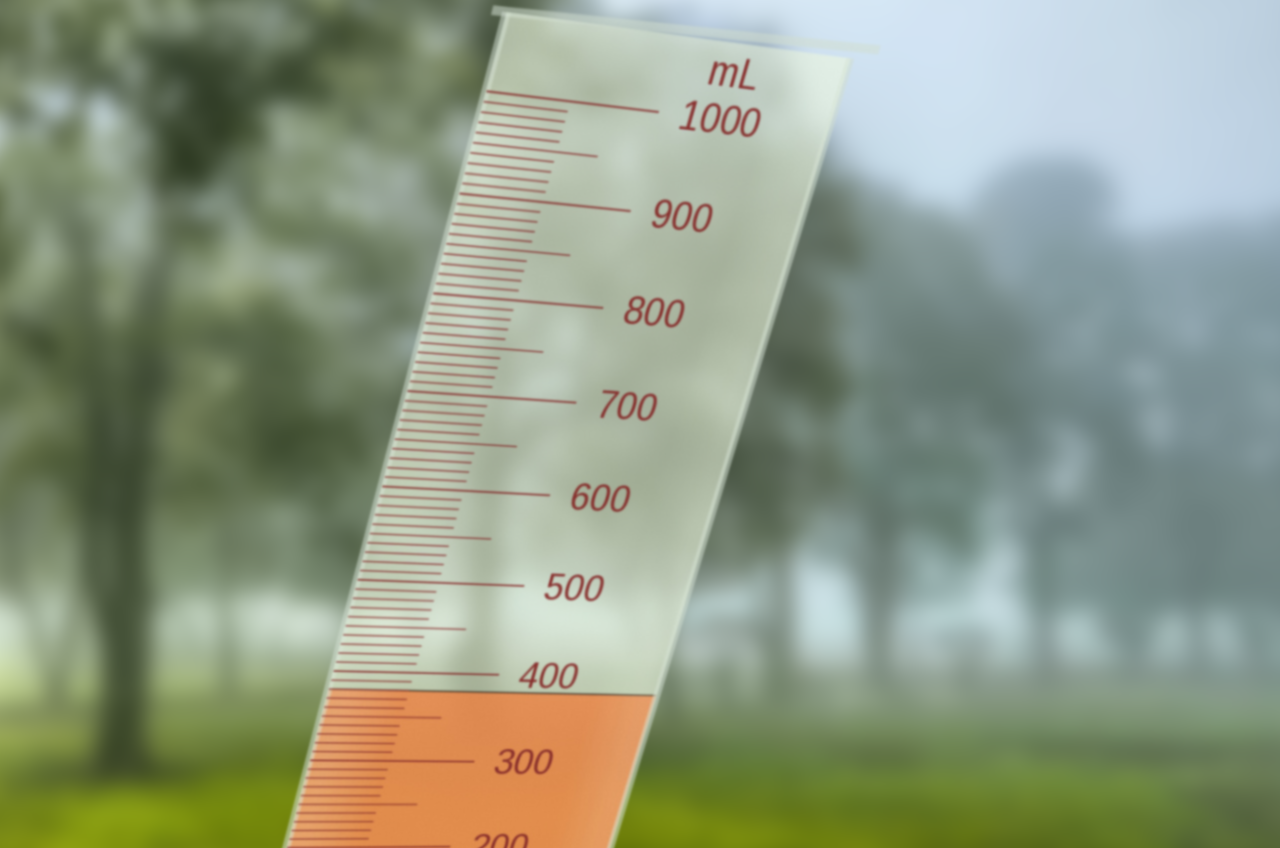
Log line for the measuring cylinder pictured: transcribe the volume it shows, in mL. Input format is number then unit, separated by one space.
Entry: 380 mL
